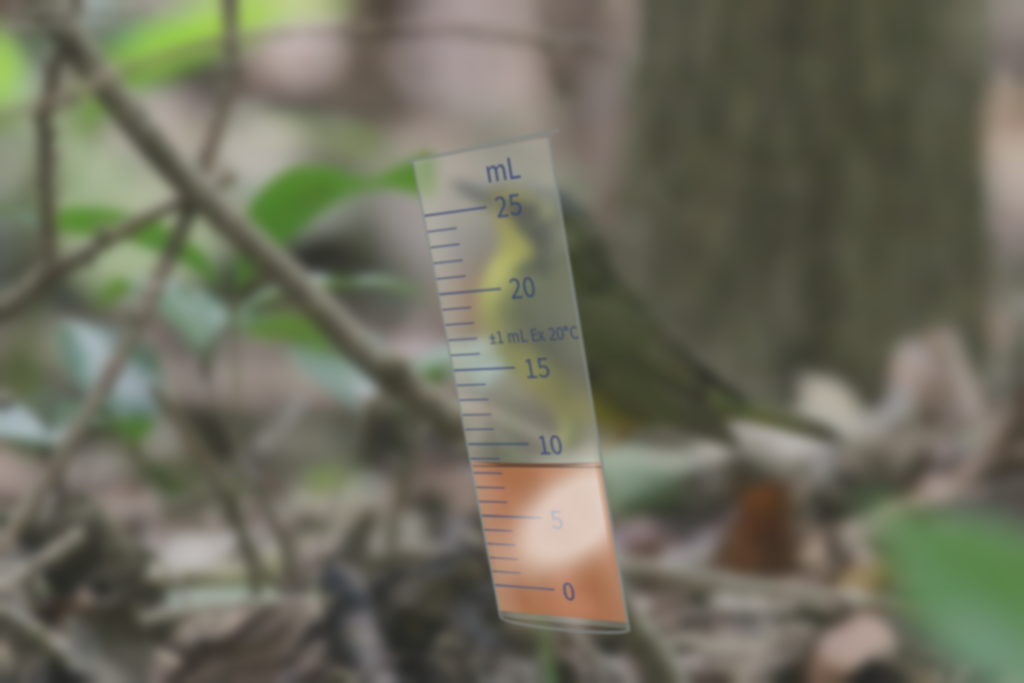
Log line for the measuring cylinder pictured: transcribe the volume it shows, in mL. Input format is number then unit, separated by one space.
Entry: 8.5 mL
